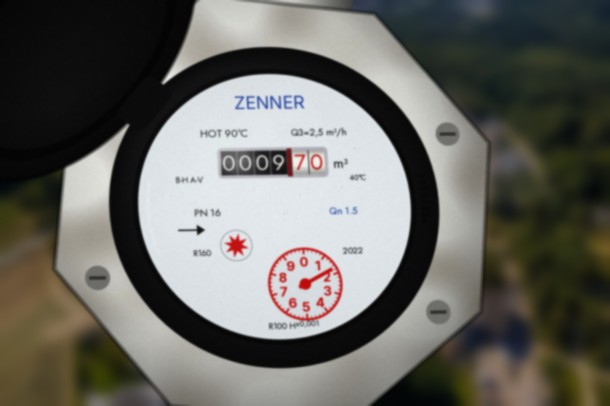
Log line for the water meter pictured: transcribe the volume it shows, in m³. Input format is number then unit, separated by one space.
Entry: 9.701 m³
